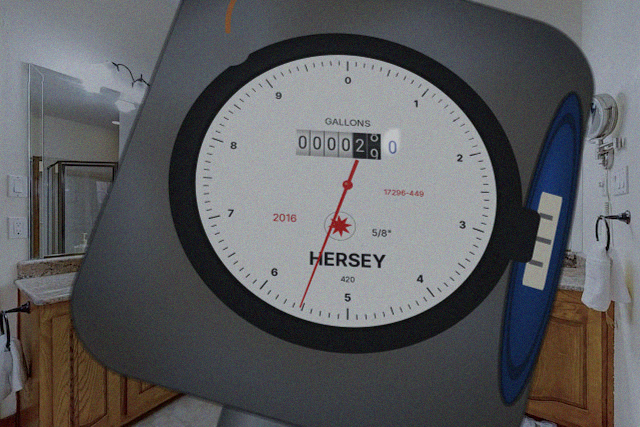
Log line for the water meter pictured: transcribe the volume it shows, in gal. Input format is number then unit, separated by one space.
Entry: 285.5 gal
